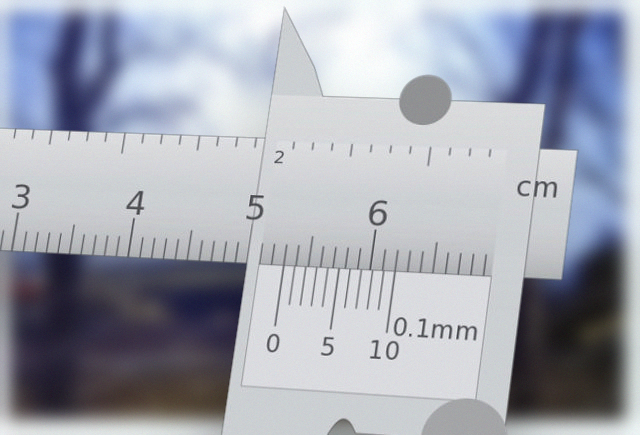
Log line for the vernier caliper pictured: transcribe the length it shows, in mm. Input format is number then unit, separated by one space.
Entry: 53.0 mm
